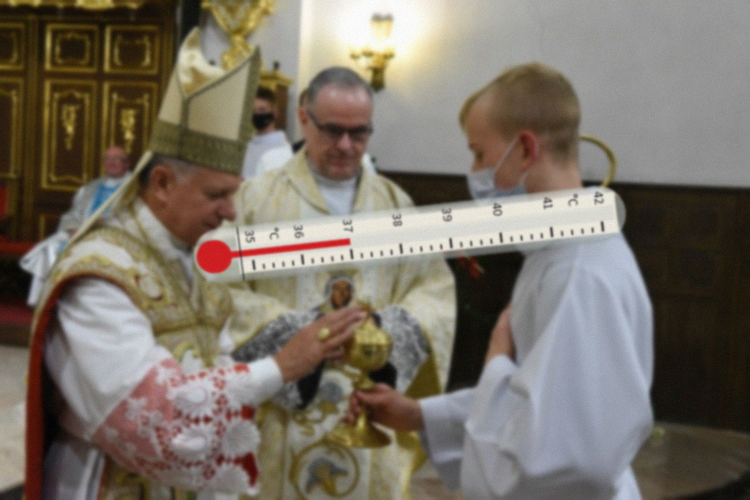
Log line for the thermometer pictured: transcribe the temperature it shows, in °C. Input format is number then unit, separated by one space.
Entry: 37 °C
